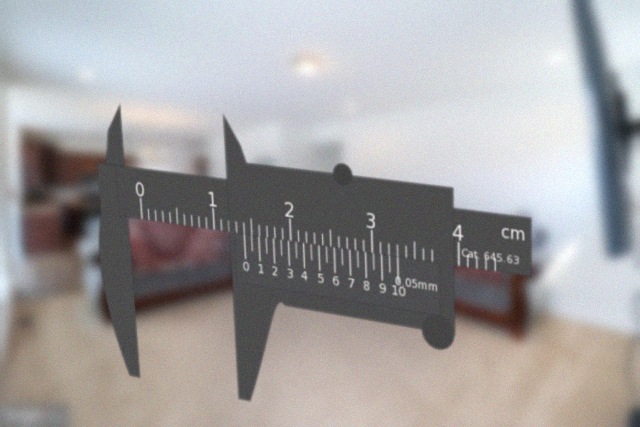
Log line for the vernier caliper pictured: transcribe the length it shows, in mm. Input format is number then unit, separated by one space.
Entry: 14.0 mm
